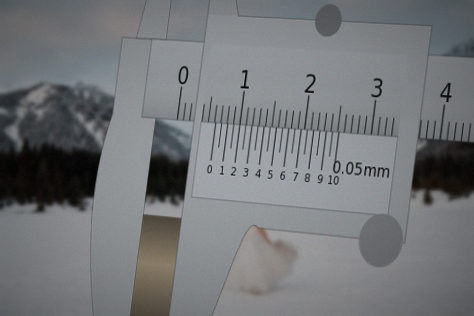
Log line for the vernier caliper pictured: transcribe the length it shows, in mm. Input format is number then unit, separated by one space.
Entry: 6.2 mm
